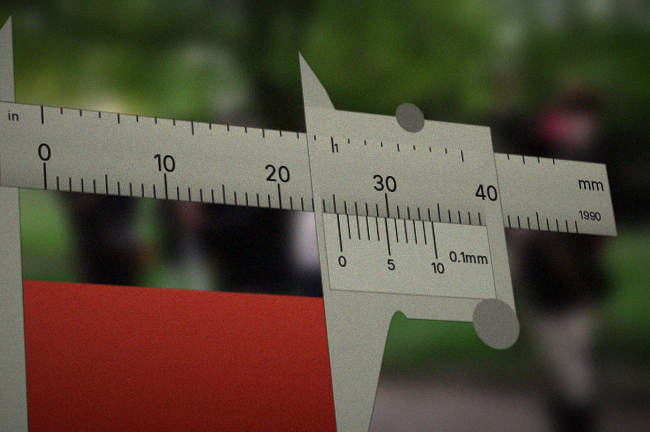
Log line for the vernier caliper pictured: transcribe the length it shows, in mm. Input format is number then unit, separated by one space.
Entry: 25.2 mm
